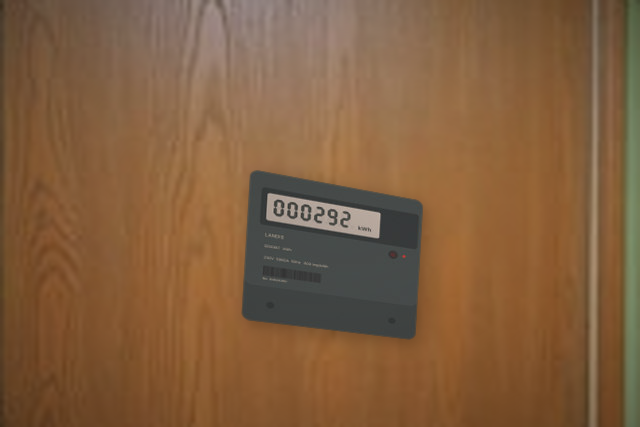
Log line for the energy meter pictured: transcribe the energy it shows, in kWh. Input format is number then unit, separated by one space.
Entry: 292 kWh
